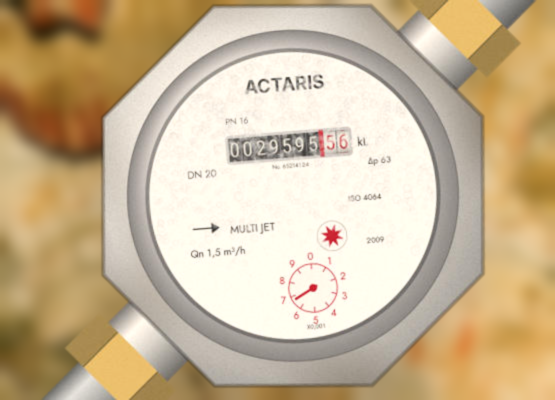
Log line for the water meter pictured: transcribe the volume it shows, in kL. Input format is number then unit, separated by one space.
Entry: 29595.566 kL
